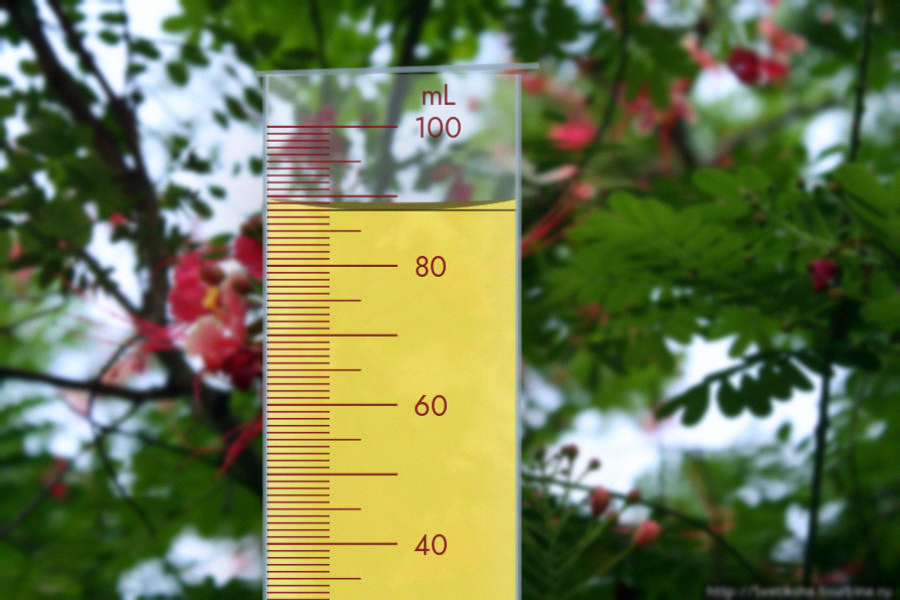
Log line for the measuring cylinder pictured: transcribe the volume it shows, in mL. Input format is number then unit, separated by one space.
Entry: 88 mL
